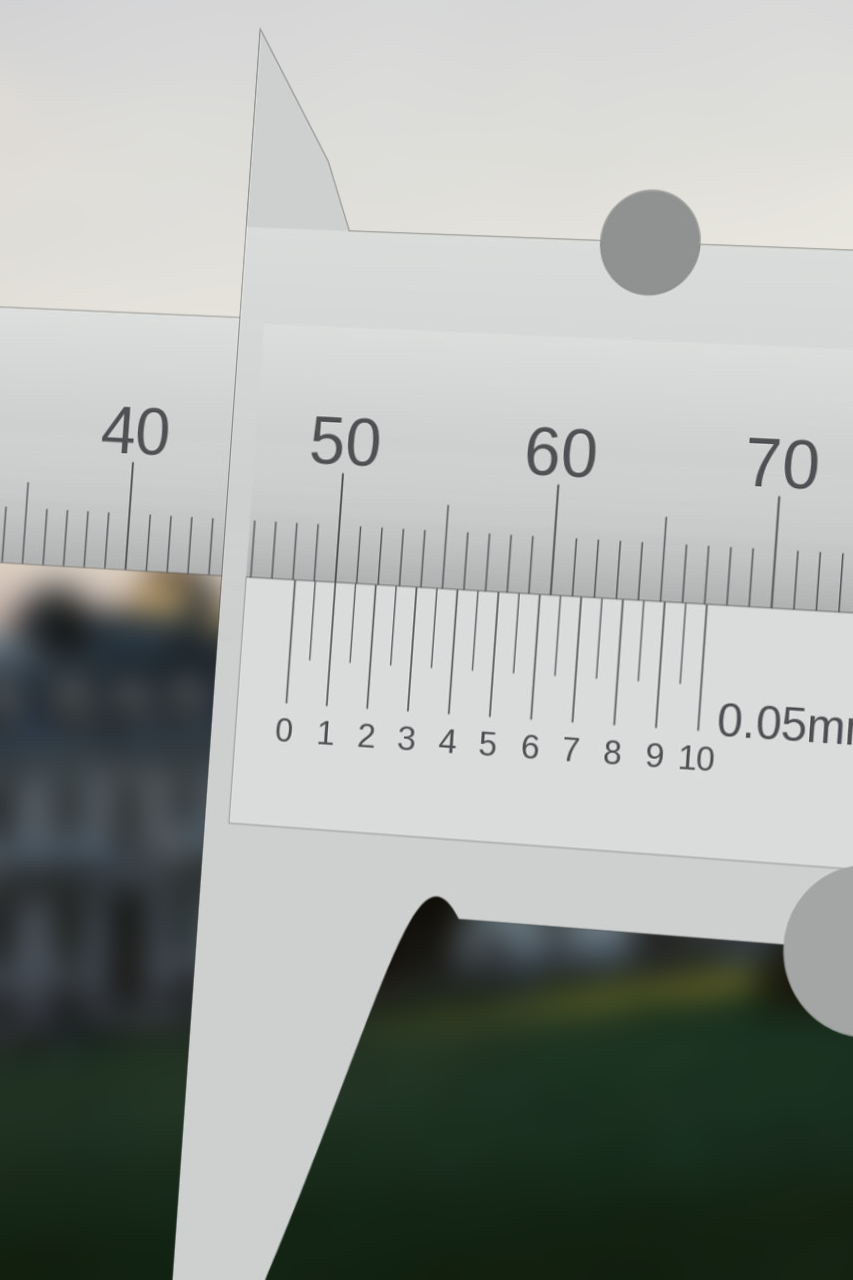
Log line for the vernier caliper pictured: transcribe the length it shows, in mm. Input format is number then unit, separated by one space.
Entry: 48.1 mm
